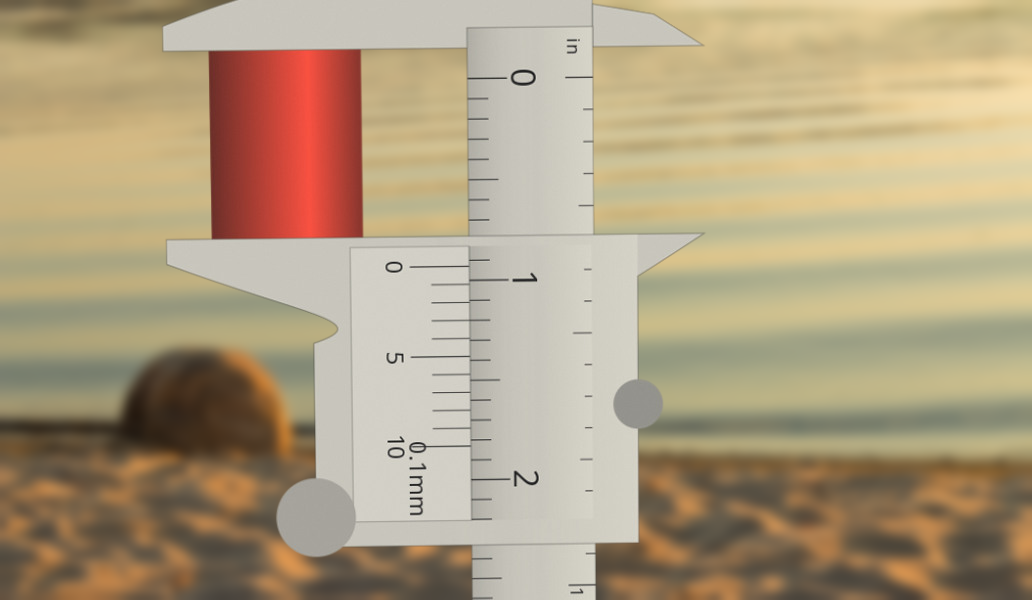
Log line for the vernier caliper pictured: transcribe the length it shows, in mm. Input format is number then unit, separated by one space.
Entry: 9.3 mm
